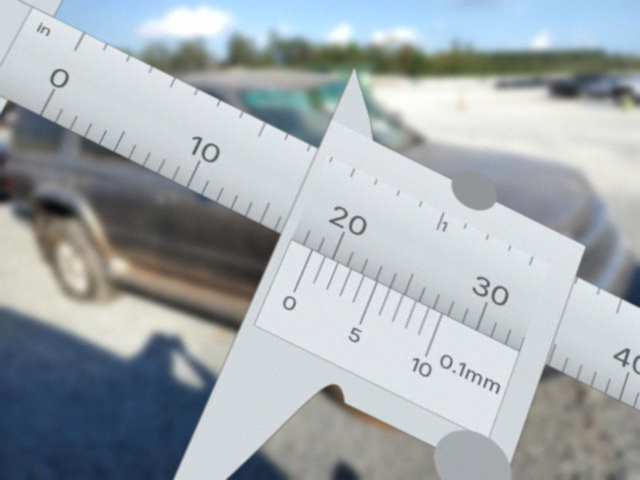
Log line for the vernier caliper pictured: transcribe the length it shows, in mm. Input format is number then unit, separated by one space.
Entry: 18.6 mm
